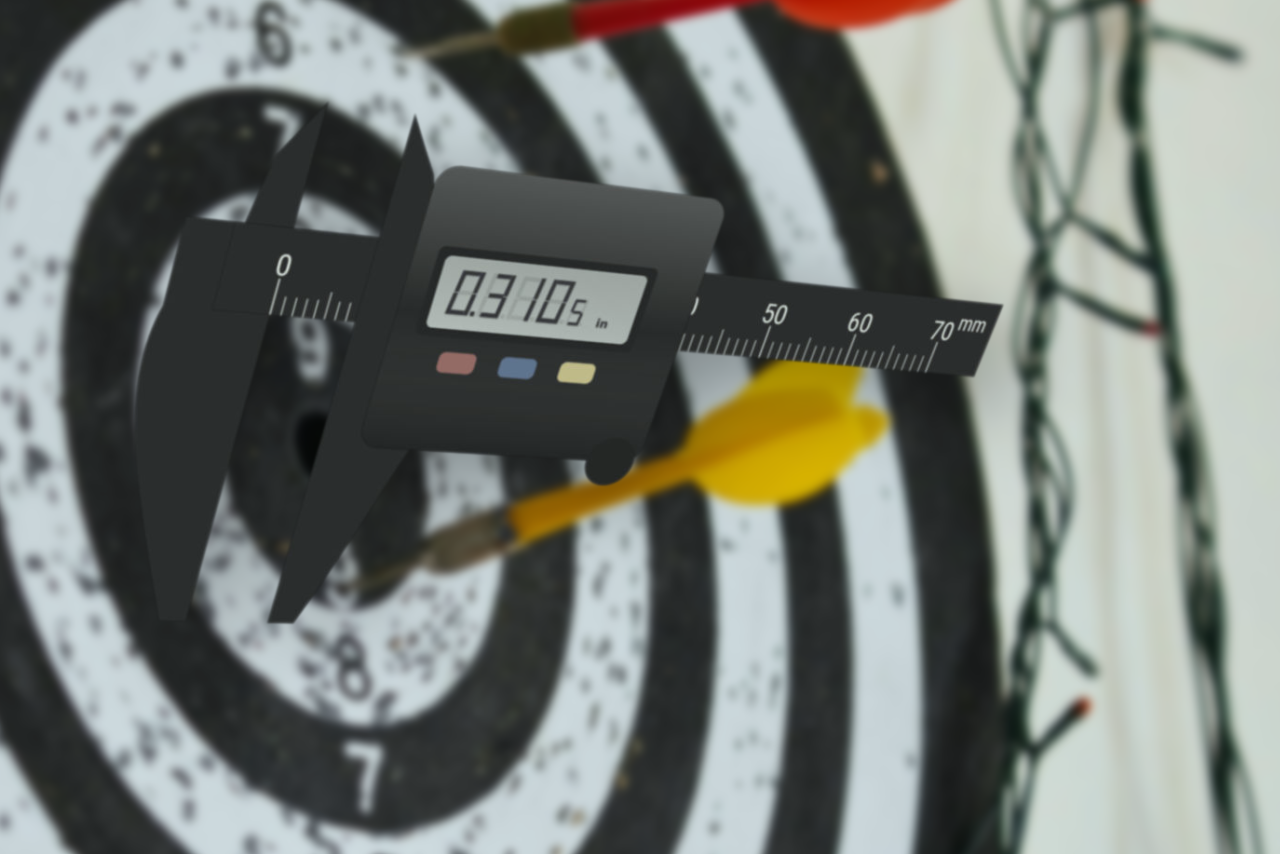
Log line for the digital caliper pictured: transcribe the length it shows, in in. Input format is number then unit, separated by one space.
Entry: 0.3105 in
